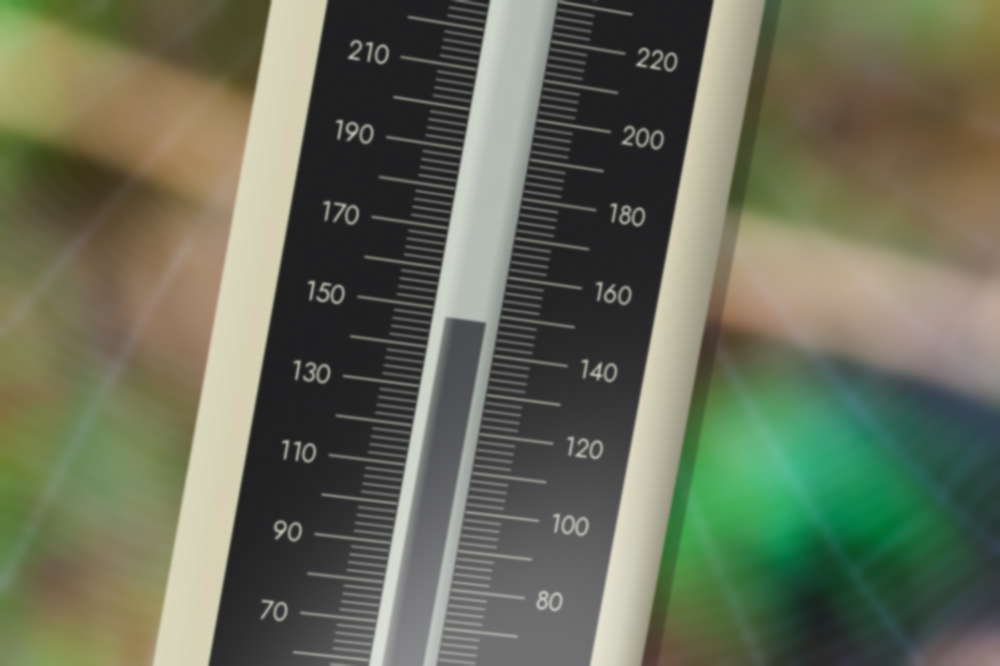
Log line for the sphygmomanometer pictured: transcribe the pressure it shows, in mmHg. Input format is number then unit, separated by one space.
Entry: 148 mmHg
